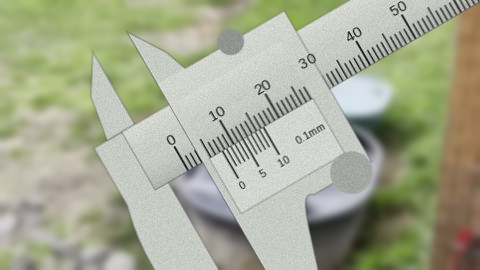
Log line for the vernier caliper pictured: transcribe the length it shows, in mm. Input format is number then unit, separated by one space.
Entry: 7.5 mm
